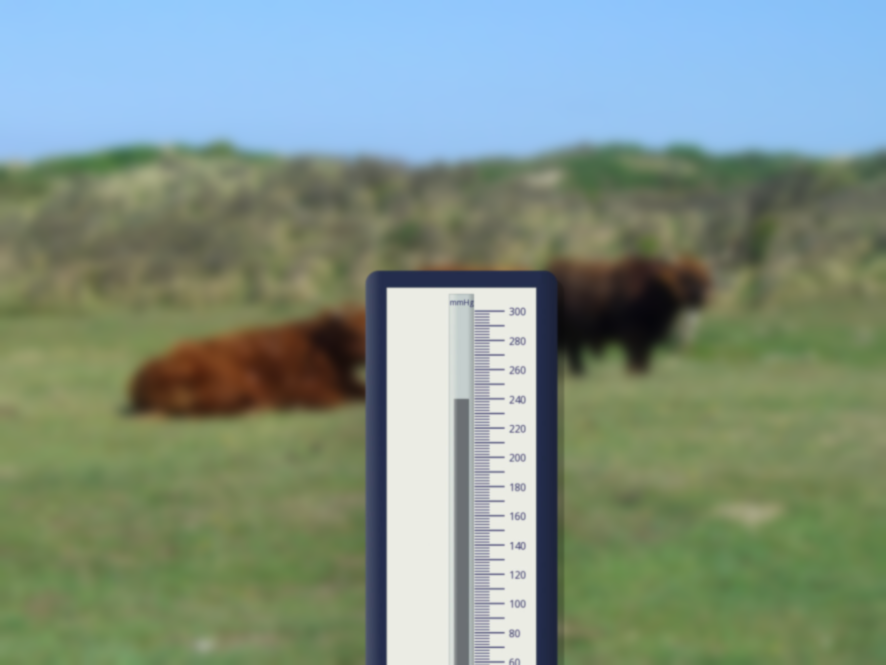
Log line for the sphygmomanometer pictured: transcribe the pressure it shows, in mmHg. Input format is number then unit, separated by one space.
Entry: 240 mmHg
